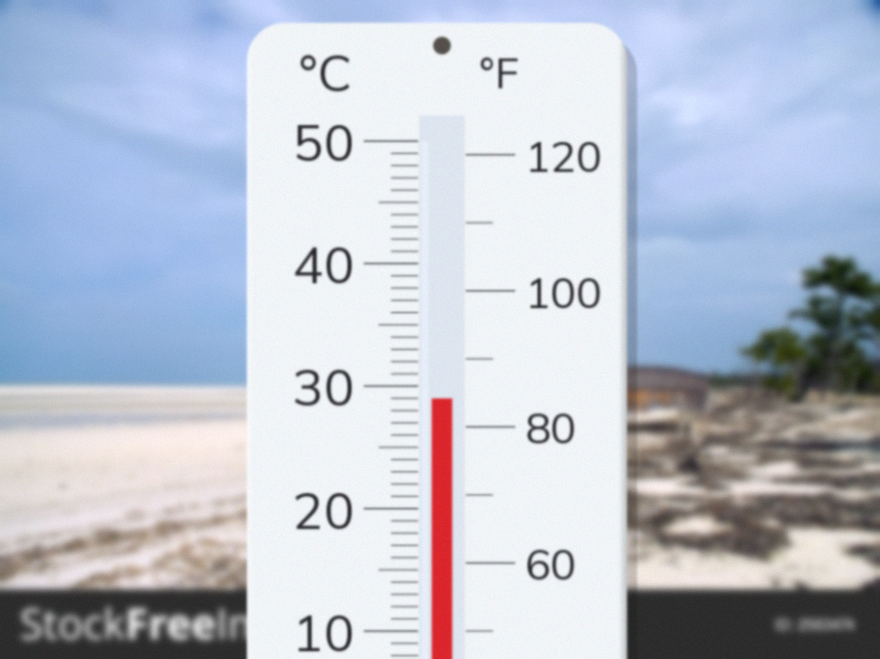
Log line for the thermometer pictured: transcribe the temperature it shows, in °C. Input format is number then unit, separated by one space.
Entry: 29 °C
